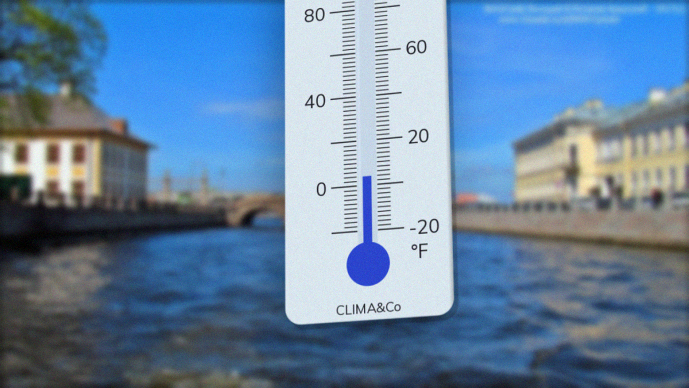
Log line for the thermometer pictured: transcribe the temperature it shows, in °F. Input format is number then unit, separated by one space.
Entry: 4 °F
